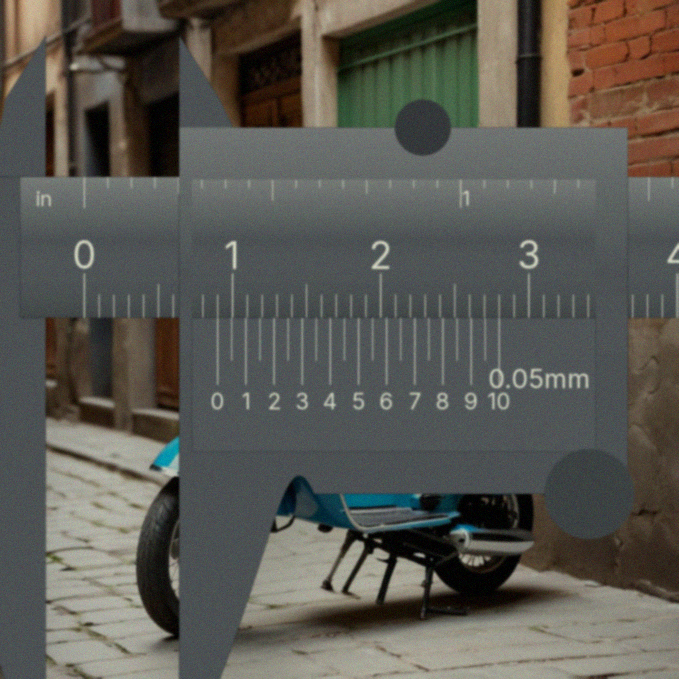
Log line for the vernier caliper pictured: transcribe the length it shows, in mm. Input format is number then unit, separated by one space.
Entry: 9.0 mm
